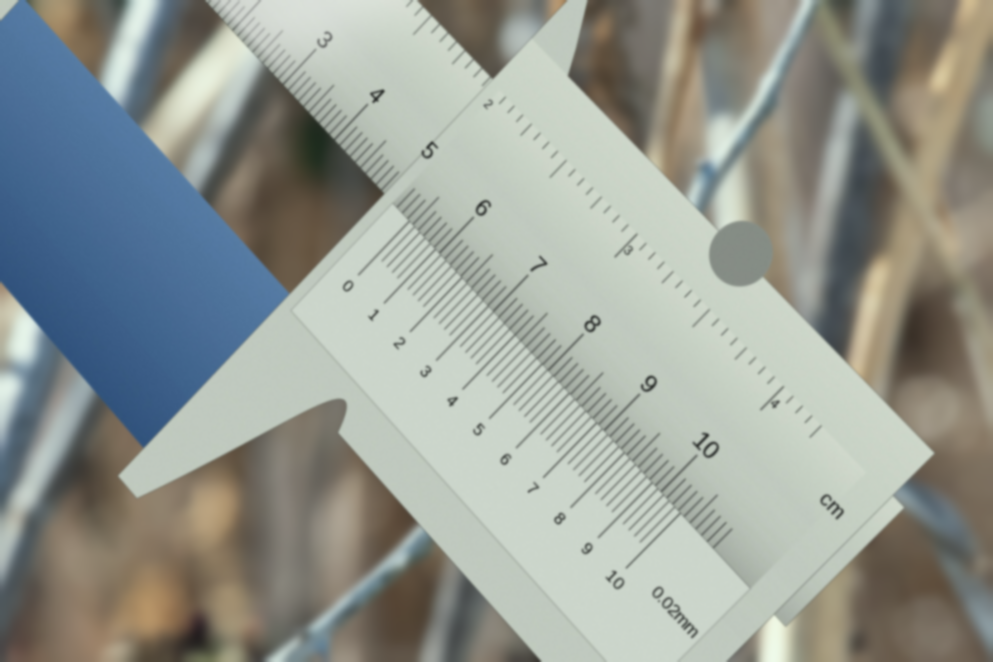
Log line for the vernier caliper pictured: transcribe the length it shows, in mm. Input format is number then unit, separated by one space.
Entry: 54.4 mm
